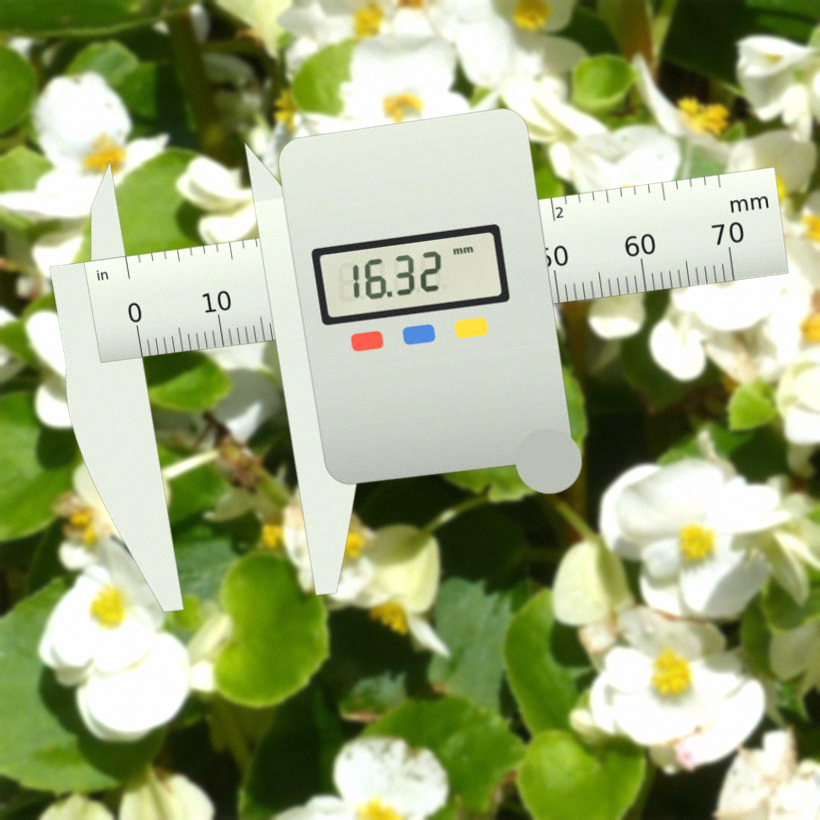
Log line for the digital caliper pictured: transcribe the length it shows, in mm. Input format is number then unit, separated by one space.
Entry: 16.32 mm
